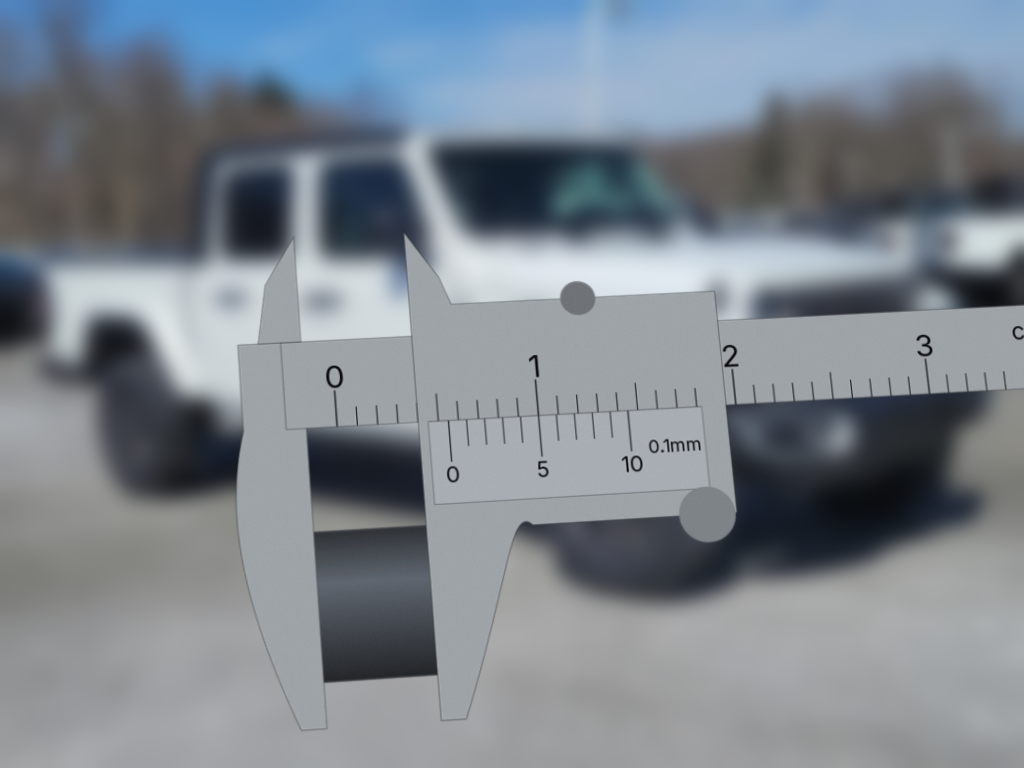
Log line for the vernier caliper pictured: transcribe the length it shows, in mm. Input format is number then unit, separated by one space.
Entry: 5.5 mm
